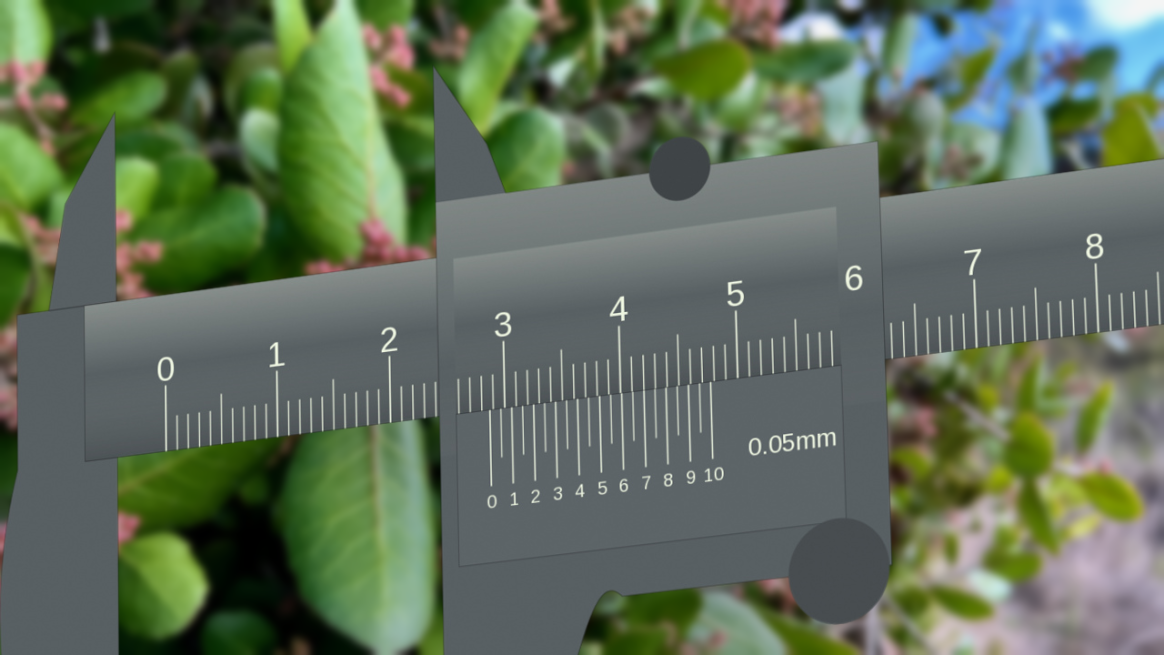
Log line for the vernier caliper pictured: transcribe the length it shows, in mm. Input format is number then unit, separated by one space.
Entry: 28.7 mm
